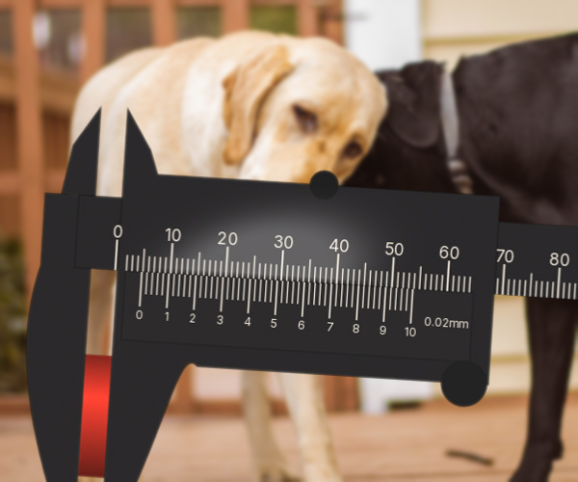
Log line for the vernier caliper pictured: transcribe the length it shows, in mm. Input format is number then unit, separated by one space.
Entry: 4.8 mm
